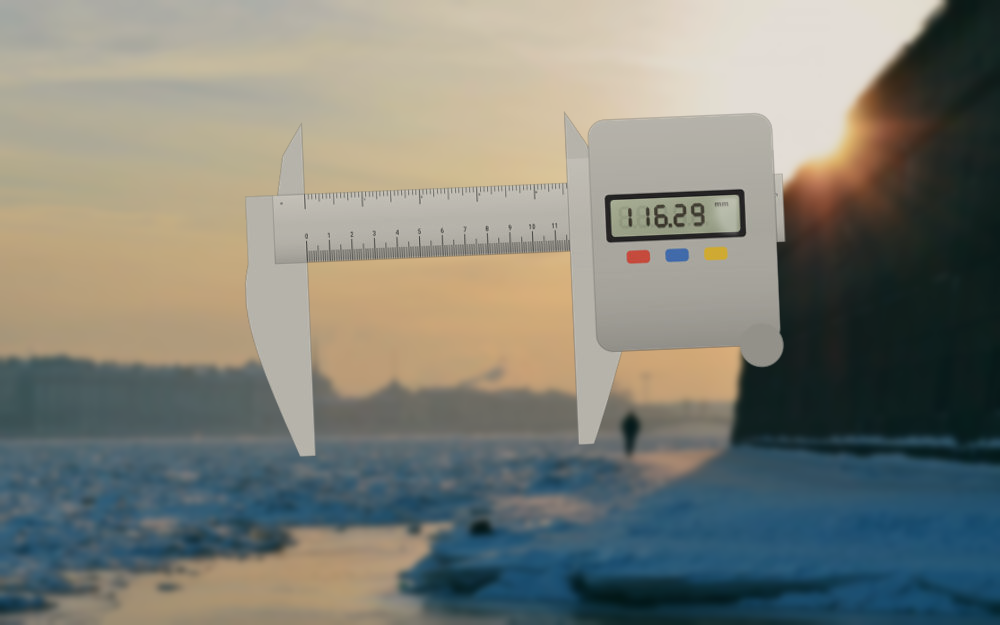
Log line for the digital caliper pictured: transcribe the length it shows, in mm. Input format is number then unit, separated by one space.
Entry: 116.29 mm
